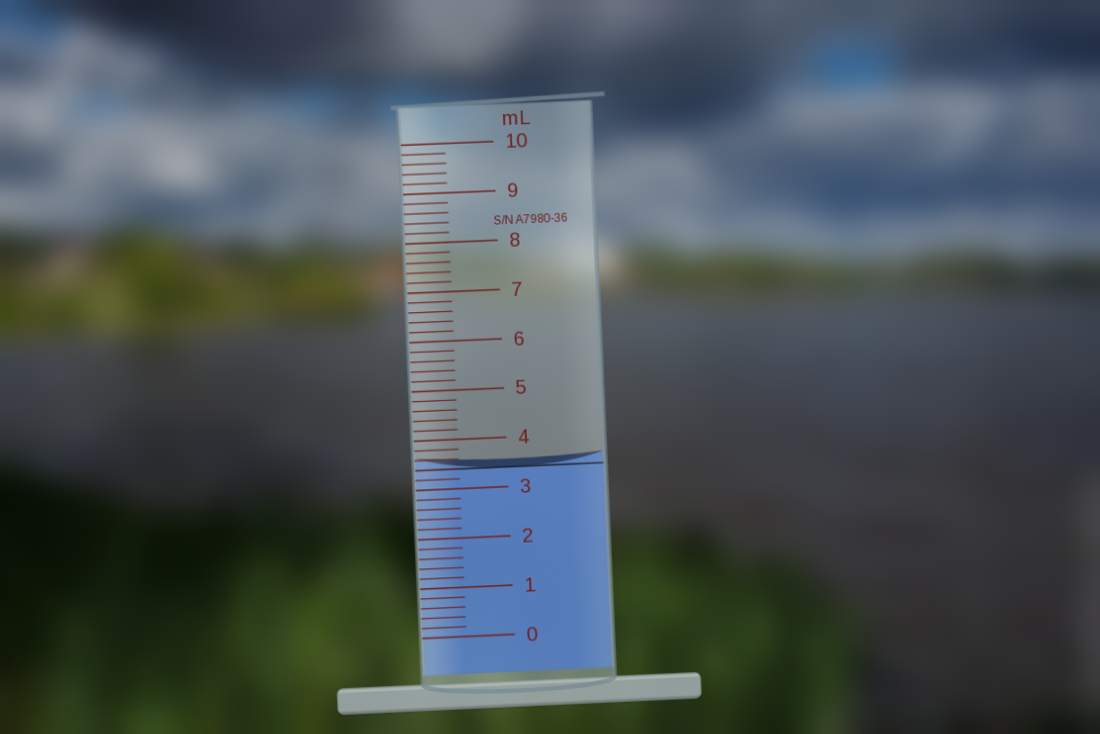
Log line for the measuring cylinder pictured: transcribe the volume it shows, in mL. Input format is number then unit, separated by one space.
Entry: 3.4 mL
